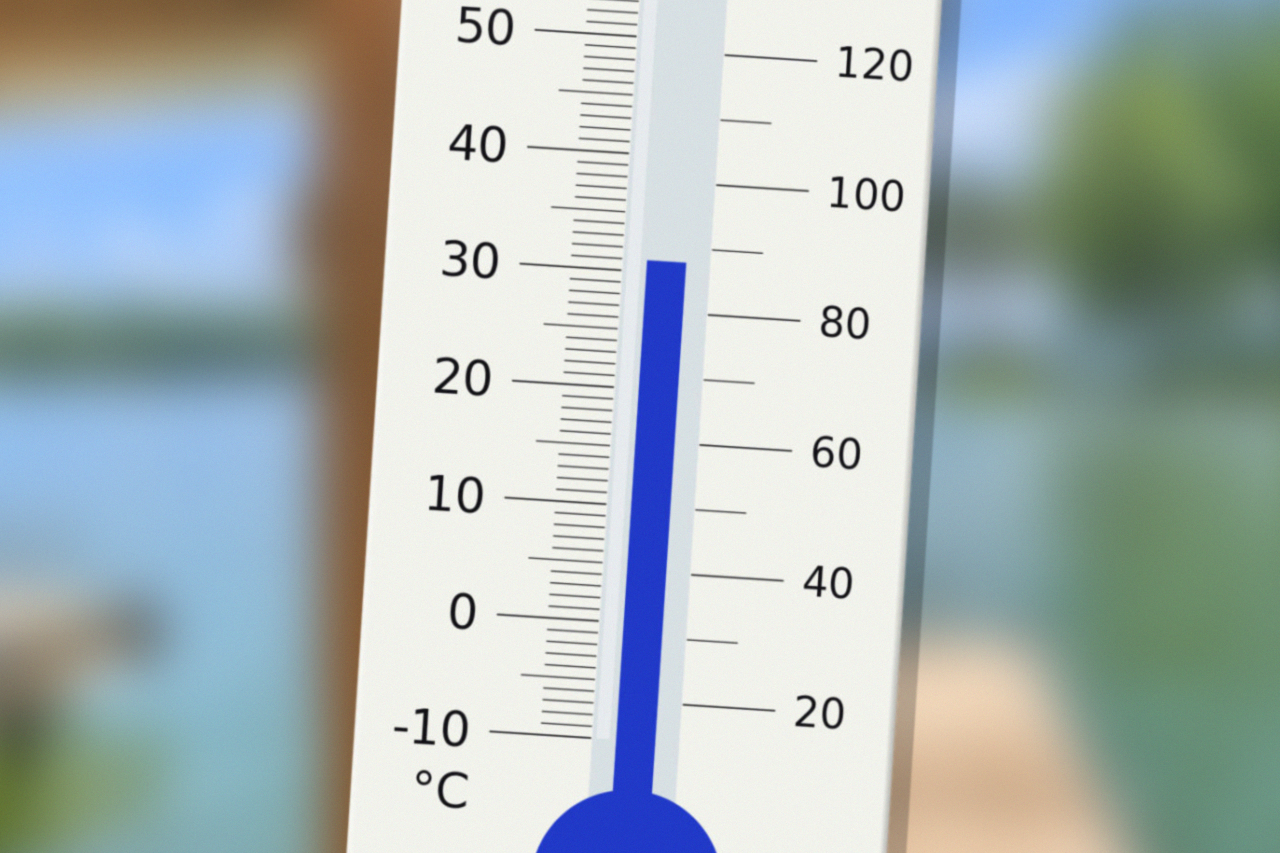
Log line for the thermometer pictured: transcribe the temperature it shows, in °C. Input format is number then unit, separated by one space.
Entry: 31 °C
